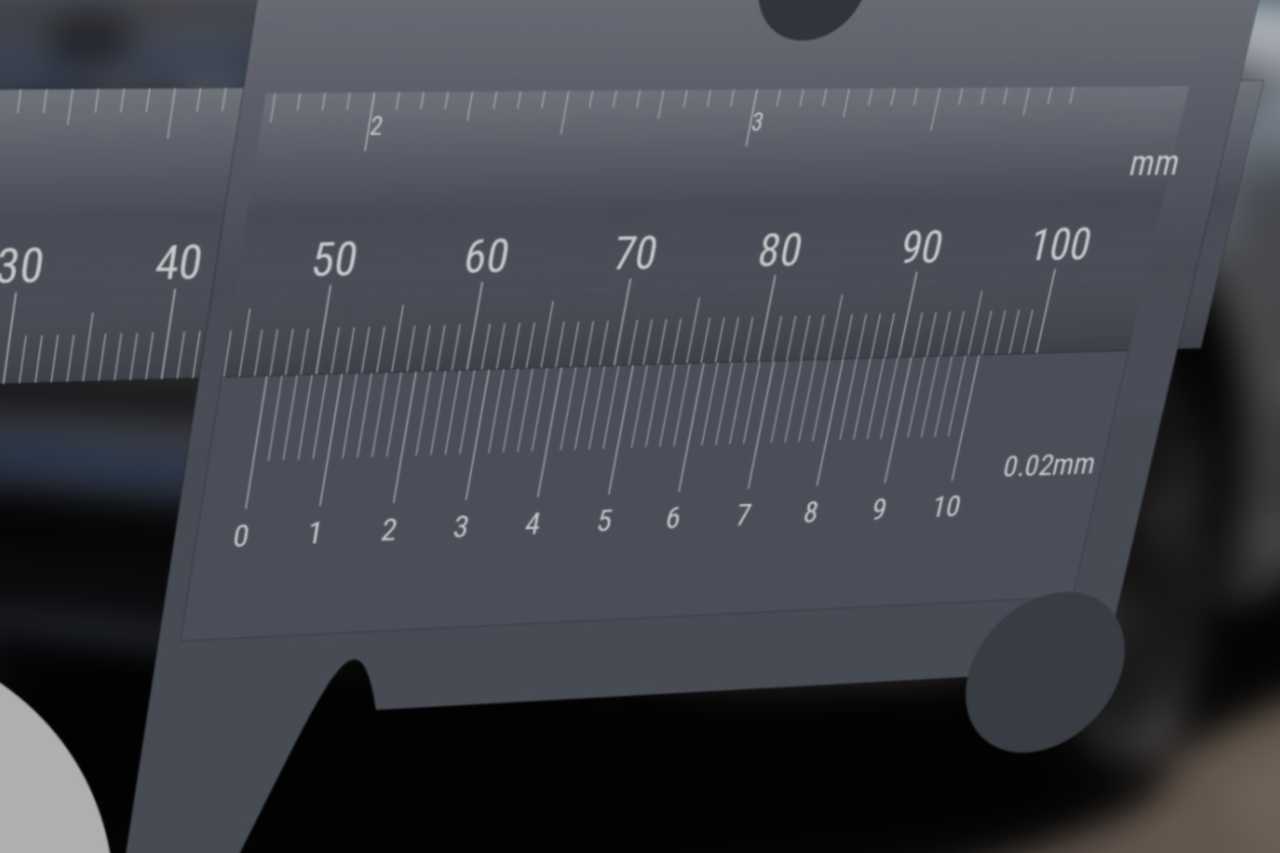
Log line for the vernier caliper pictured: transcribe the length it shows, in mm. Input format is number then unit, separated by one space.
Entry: 46.8 mm
